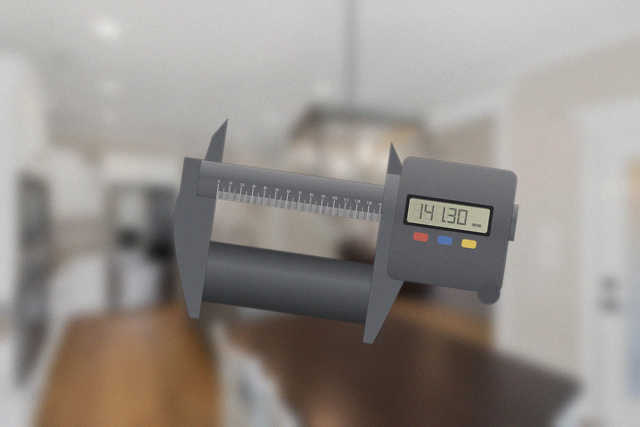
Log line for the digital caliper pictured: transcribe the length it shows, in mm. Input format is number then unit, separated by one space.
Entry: 141.30 mm
